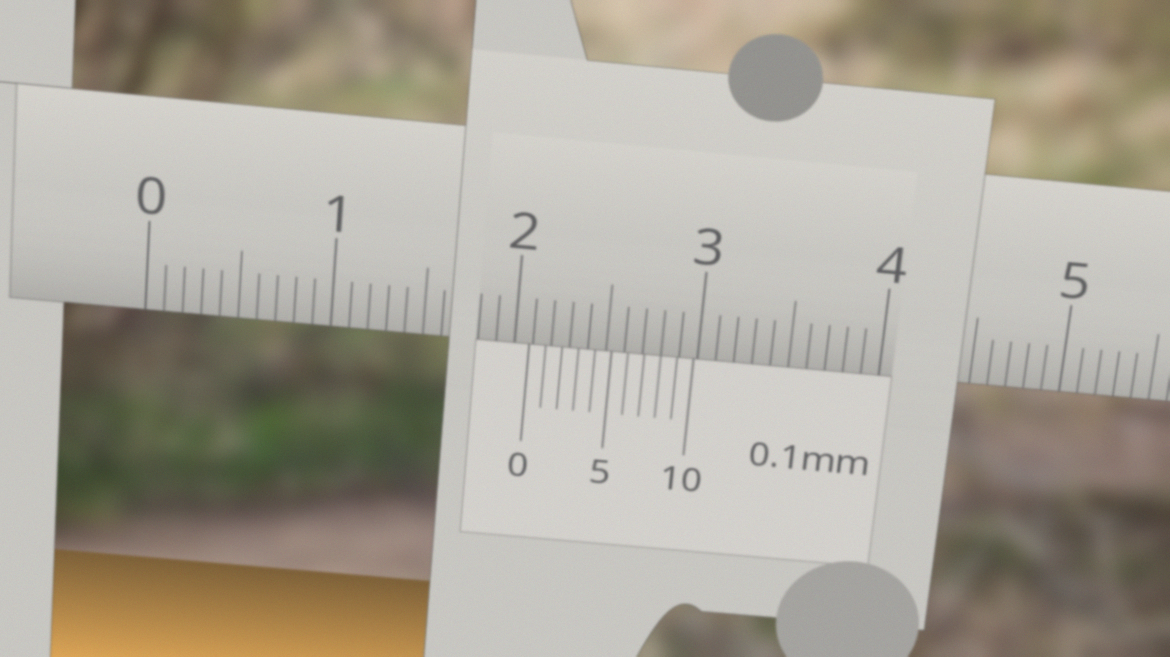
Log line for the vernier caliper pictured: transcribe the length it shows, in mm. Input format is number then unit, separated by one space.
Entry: 20.8 mm
